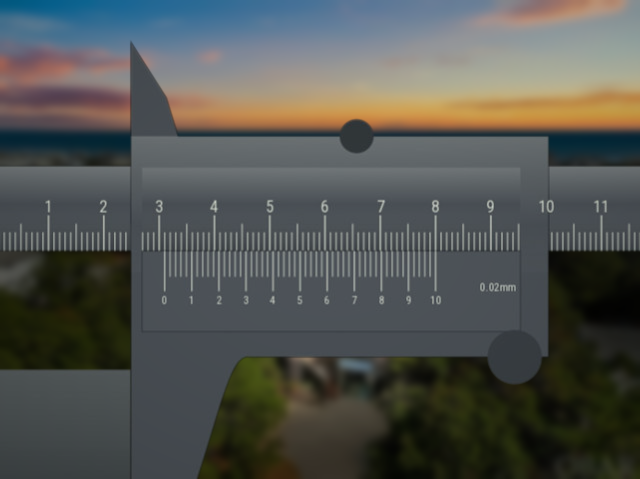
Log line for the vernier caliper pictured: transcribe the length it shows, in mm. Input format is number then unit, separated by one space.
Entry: 31.0 mm
